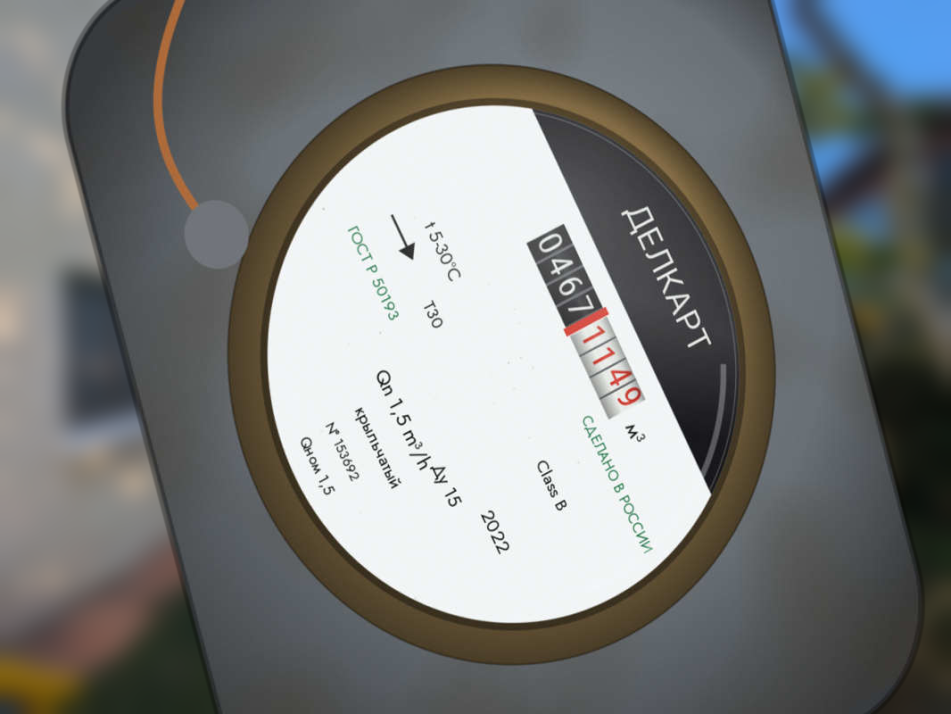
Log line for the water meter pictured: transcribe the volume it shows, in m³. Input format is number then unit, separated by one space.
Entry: 467.1149 m³
